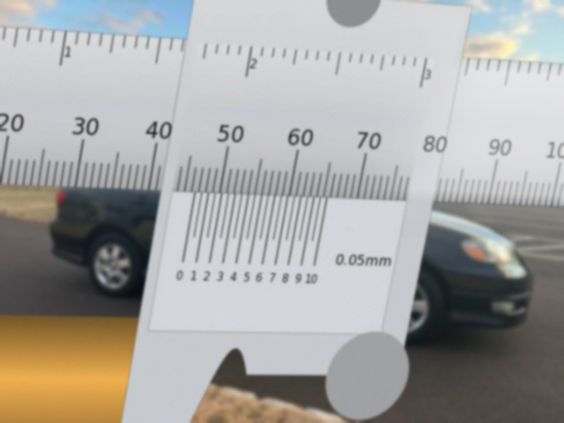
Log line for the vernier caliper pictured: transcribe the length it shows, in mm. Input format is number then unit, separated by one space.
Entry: 46.5 mm
